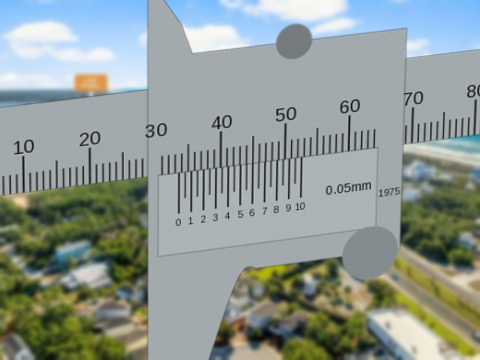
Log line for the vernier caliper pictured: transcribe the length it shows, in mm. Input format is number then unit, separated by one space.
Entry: 33.6 mm
